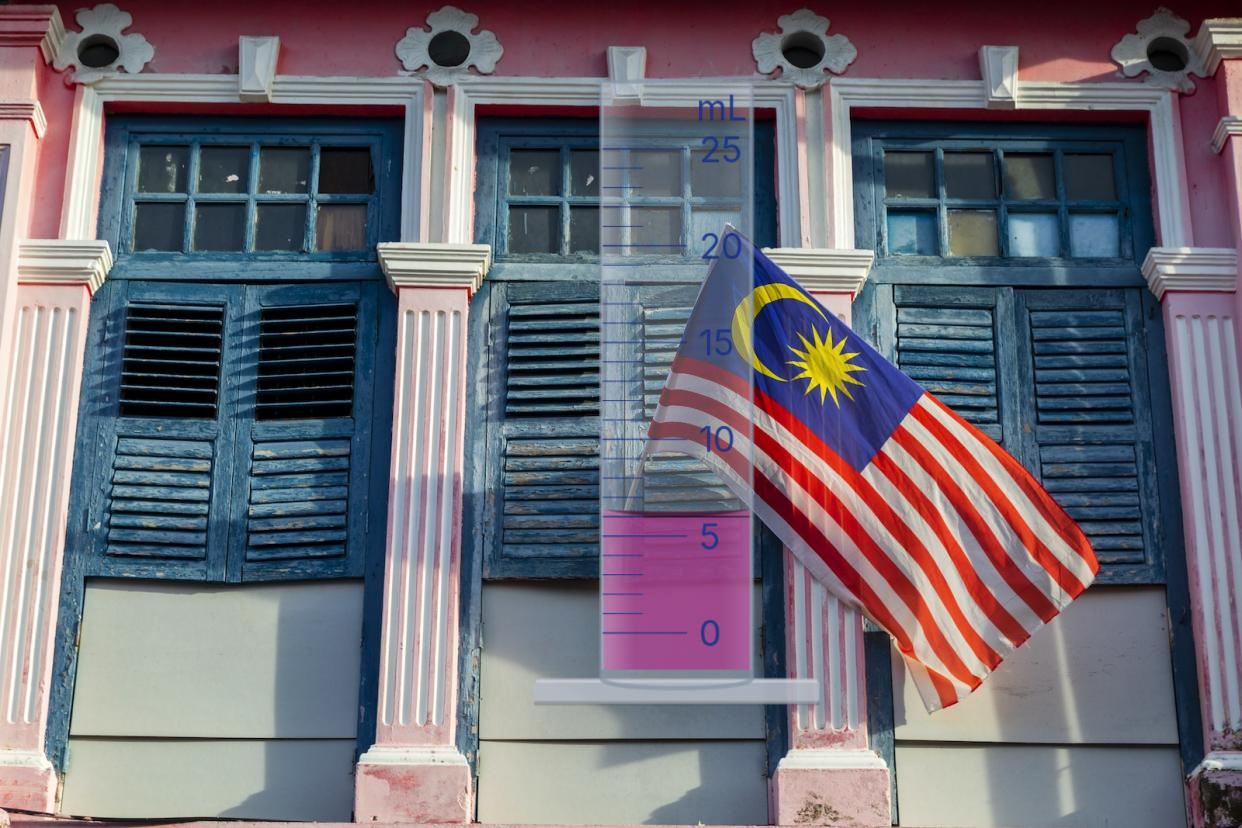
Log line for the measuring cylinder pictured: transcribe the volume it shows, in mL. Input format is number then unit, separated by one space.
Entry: 6 mL
